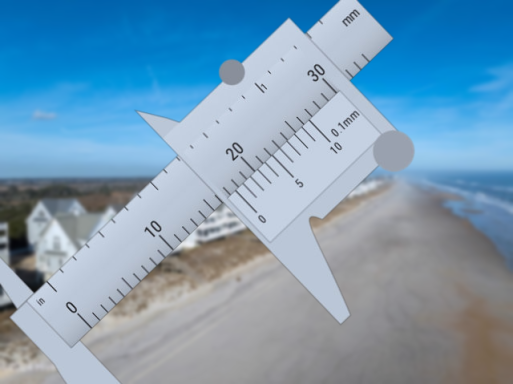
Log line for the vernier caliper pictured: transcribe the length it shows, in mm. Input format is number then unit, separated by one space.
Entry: 17.6 mm
